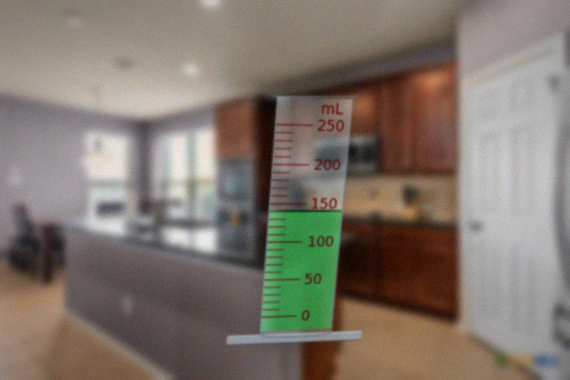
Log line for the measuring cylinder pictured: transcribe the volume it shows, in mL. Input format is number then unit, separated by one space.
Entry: 140 mL
